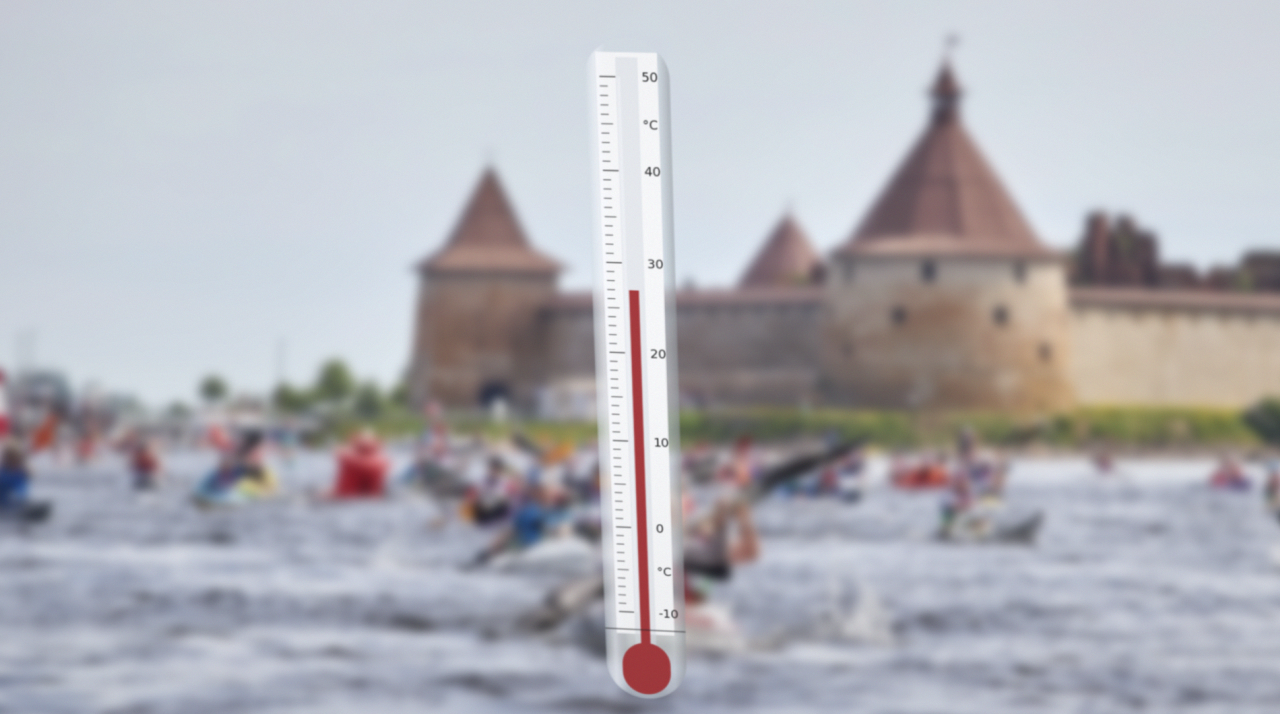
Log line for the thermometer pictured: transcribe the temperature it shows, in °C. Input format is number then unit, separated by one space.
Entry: 27 °C
